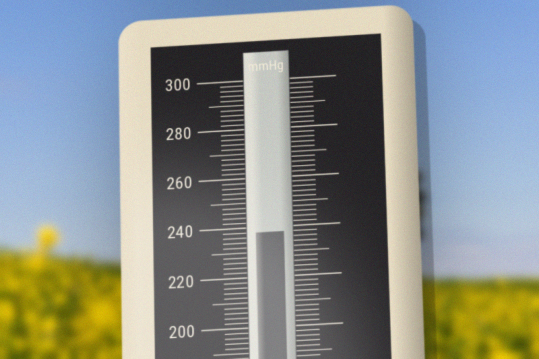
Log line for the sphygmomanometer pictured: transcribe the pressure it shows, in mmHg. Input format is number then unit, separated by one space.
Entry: 238 mmHg
